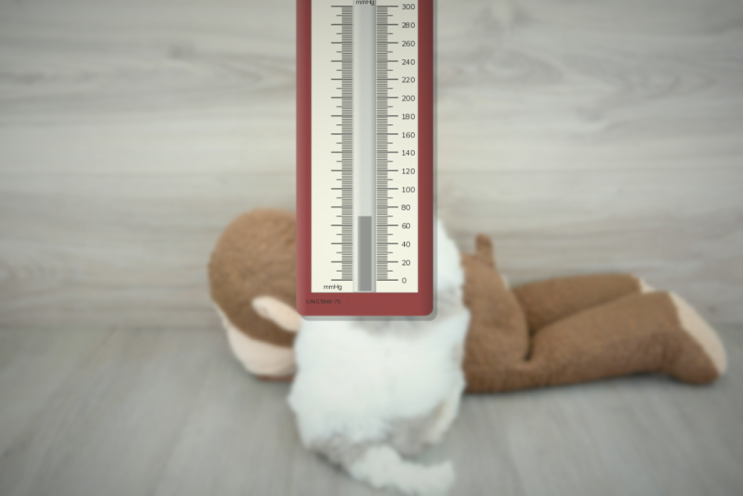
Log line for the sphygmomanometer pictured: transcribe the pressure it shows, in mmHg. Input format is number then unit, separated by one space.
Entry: 70 mmHg
